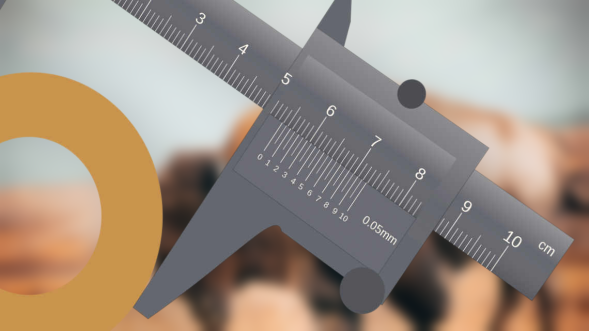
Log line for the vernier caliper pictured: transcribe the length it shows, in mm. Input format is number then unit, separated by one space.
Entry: 53.8 mm
